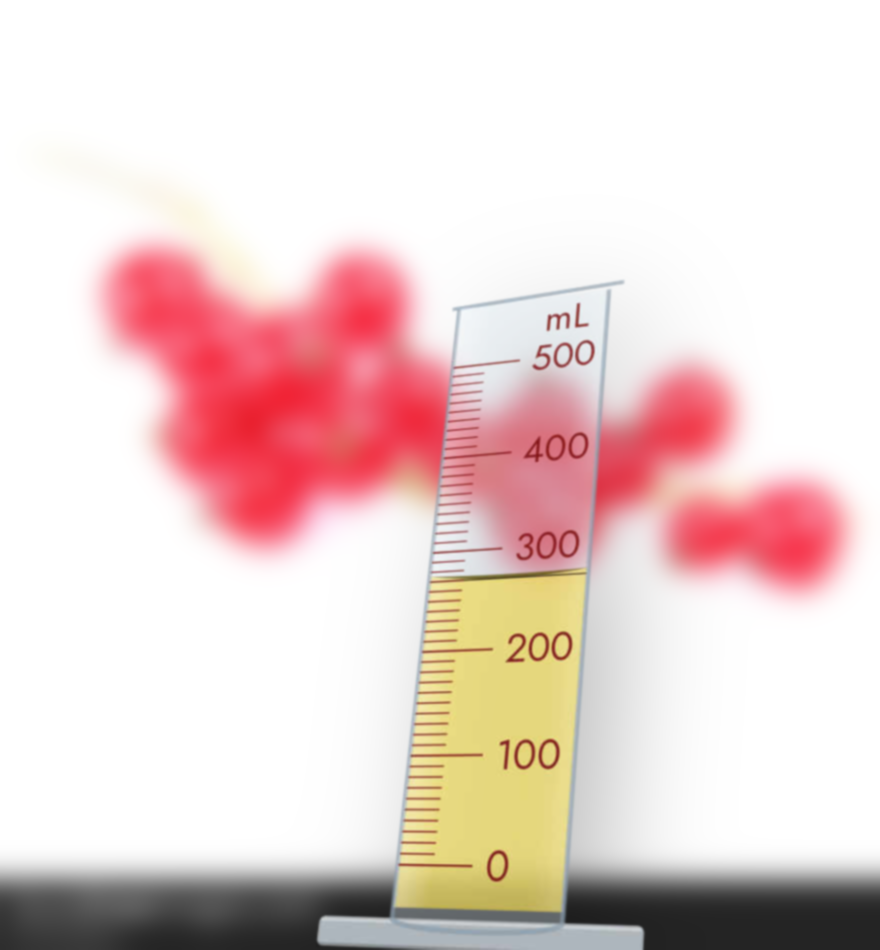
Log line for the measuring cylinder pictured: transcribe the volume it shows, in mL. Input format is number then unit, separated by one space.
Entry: 270 mL
